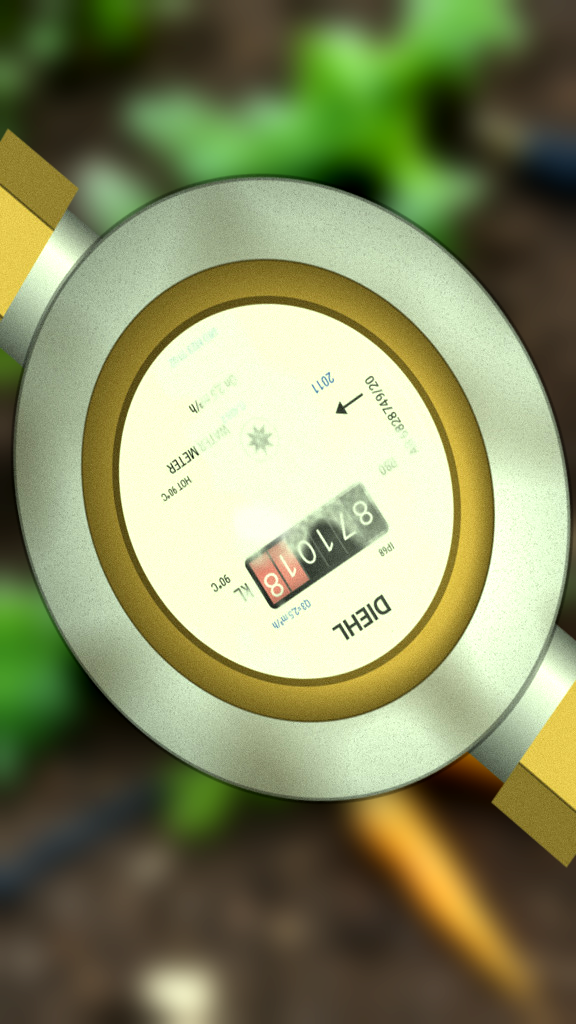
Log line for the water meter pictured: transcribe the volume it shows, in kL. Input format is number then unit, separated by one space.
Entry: 8710.18 kL
